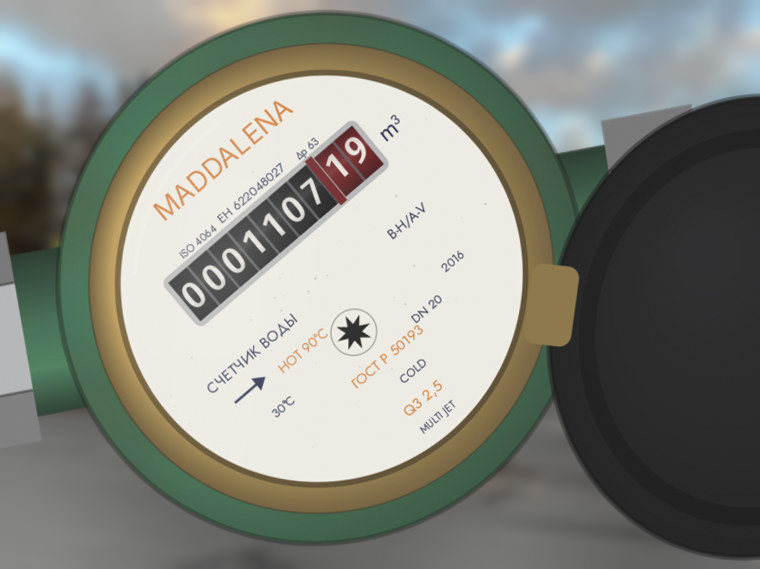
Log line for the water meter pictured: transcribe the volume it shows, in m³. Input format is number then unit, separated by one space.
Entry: 1107.19 m³
